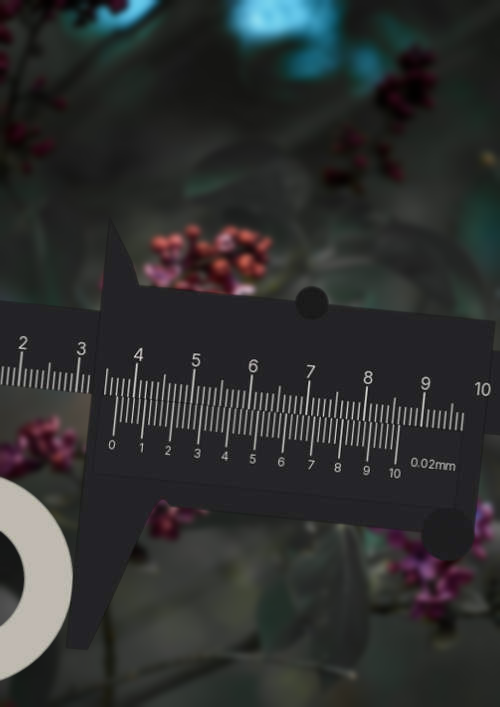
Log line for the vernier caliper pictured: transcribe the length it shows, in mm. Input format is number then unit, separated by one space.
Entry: 37.2 mm
